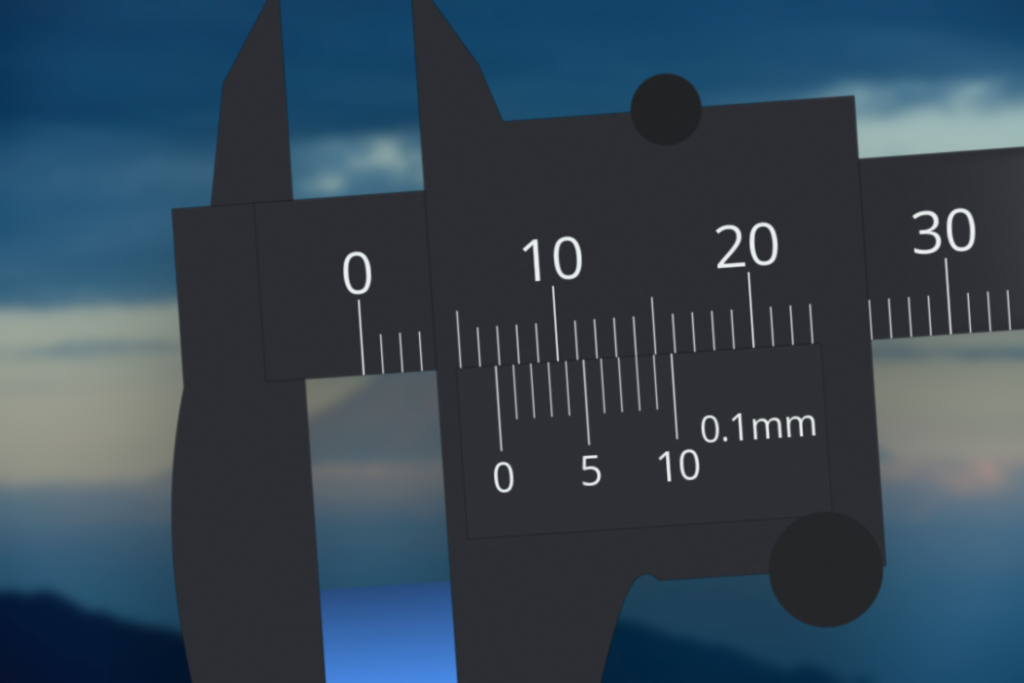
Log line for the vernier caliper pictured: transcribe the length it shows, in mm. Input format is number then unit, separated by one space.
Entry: 6.8 mm
